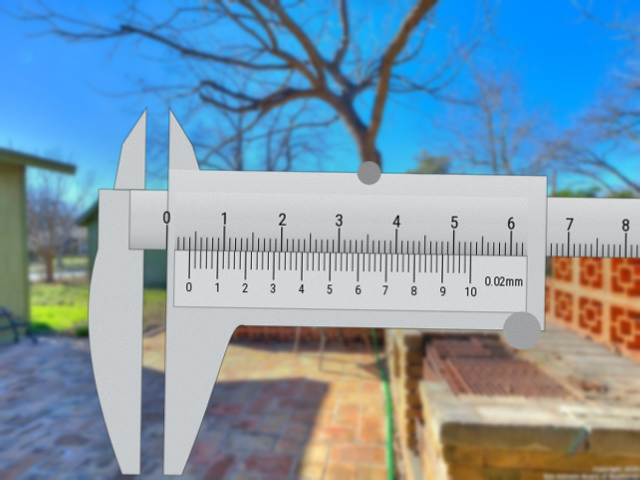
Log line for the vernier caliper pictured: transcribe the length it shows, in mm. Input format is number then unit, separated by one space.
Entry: 4.0 mm
